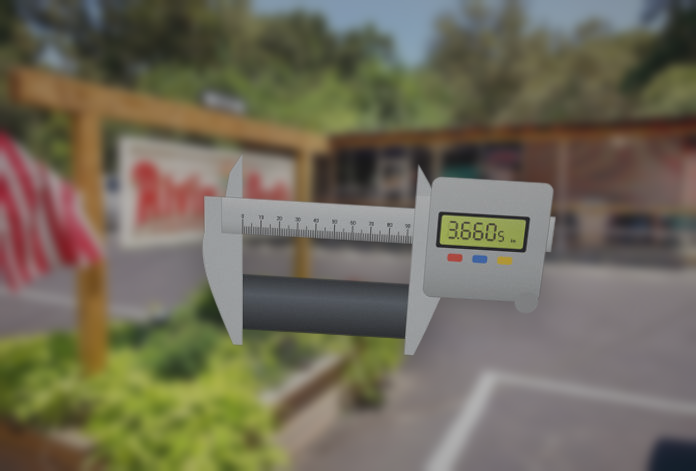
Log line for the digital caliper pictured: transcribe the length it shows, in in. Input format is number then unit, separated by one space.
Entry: 3.6605 in
